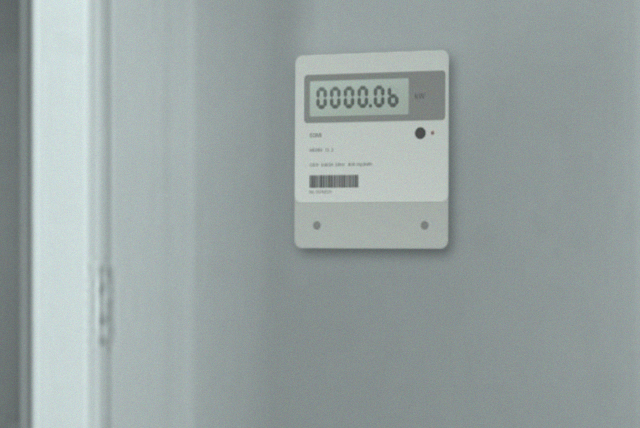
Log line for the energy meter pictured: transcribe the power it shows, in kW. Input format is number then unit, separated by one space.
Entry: 0.06 kW
